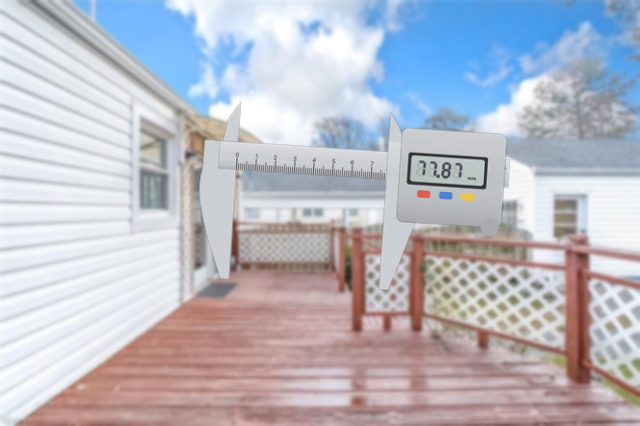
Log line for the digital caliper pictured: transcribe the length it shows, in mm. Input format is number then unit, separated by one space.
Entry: 77.87 mm
